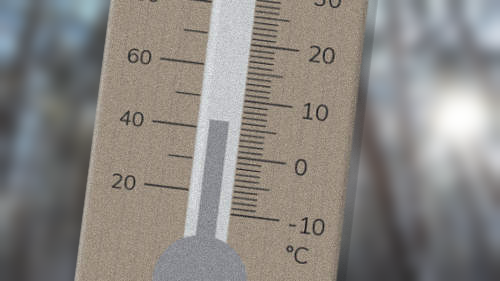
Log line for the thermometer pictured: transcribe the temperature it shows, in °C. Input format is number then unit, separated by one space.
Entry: 6 °C
